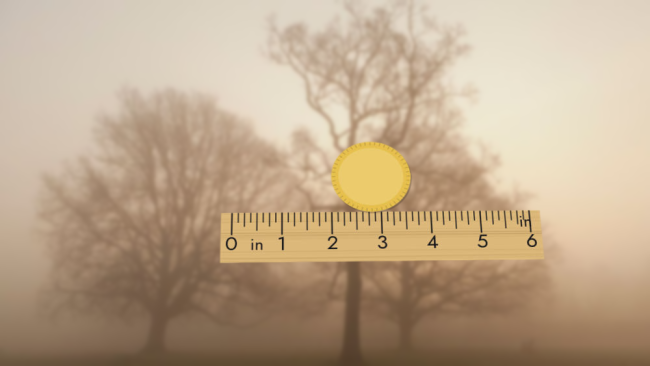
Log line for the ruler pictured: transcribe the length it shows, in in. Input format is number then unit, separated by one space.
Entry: 1.625 in
